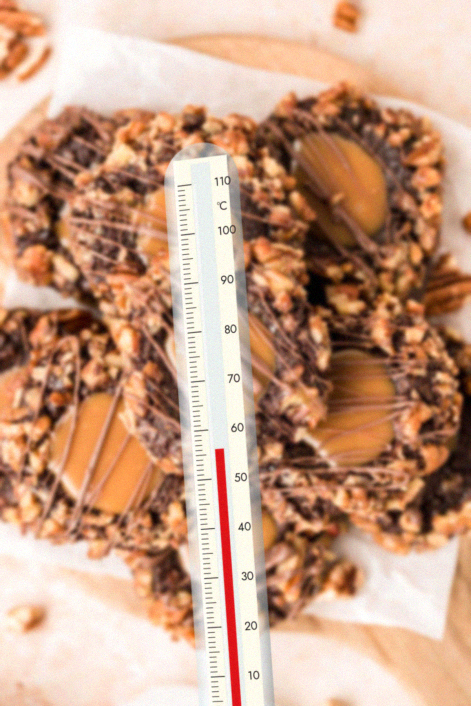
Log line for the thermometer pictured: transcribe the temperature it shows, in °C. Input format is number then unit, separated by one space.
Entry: 56 °C
